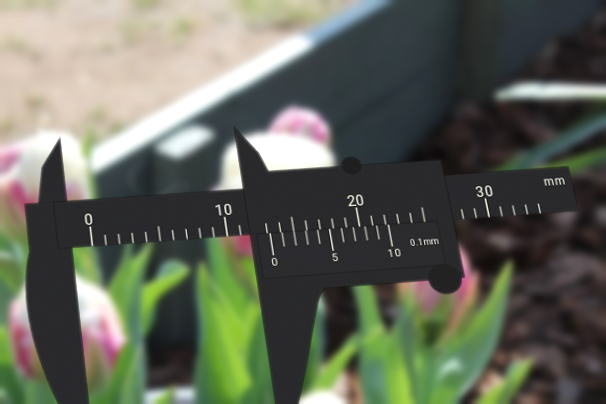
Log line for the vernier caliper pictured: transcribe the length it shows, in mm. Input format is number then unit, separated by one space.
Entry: 13.2 mm
